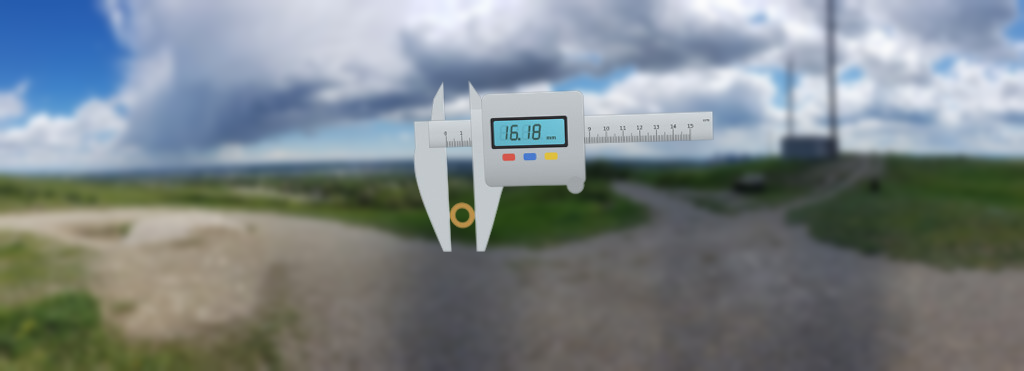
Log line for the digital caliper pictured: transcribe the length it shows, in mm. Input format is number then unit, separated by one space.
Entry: 16.18 mm
